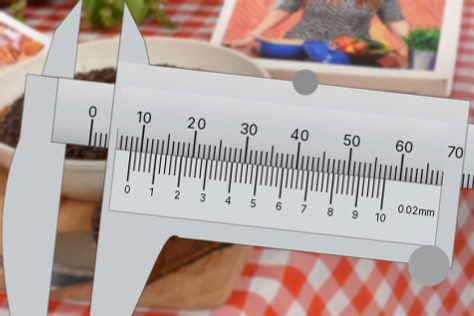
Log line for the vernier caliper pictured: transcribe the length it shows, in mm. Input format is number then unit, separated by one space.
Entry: 8.0 mm
